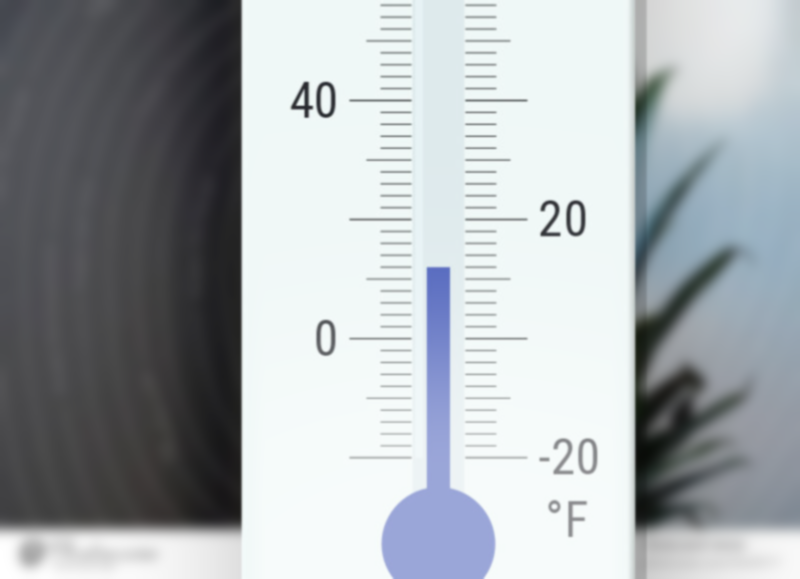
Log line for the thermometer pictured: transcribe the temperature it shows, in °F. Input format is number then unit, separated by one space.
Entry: 12 °F
